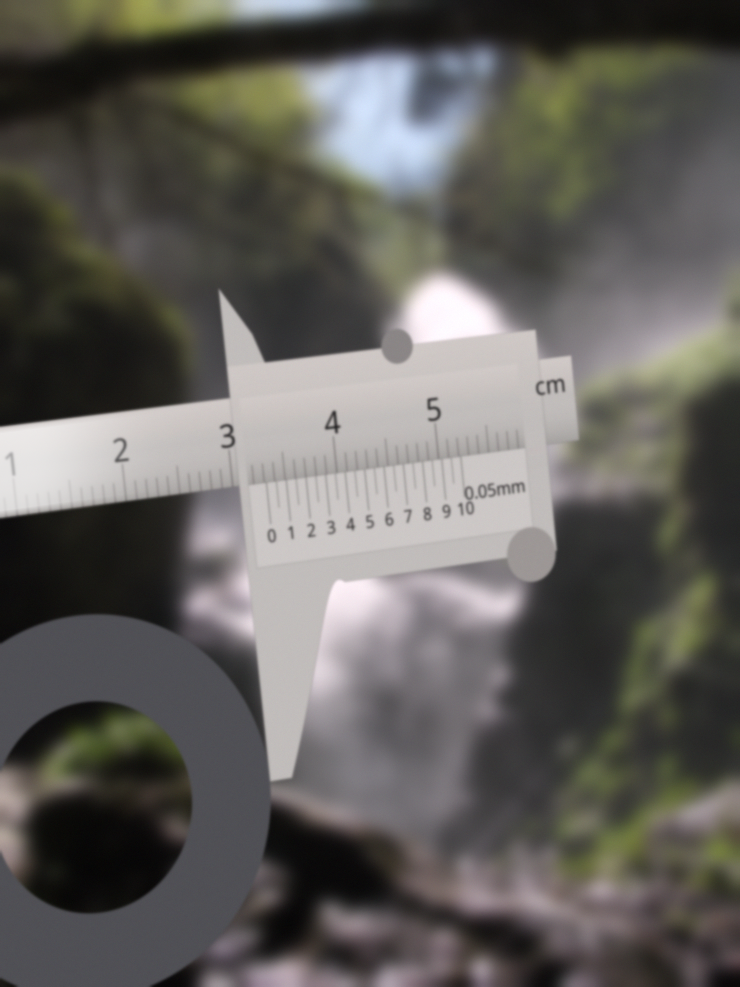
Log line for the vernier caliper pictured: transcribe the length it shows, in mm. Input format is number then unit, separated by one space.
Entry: 33.2 mm
